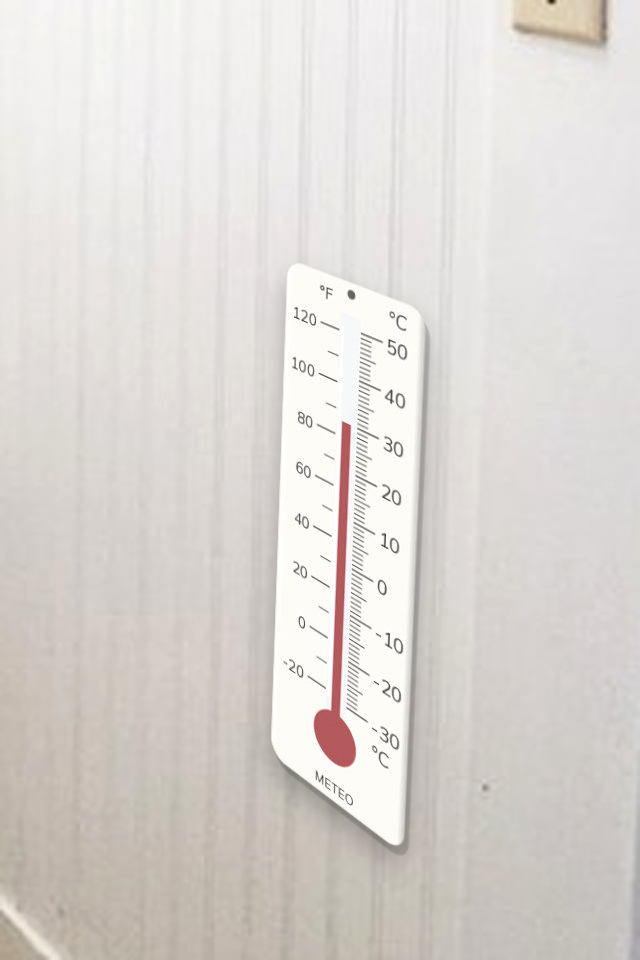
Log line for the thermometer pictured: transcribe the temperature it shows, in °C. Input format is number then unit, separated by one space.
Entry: 30 °C
